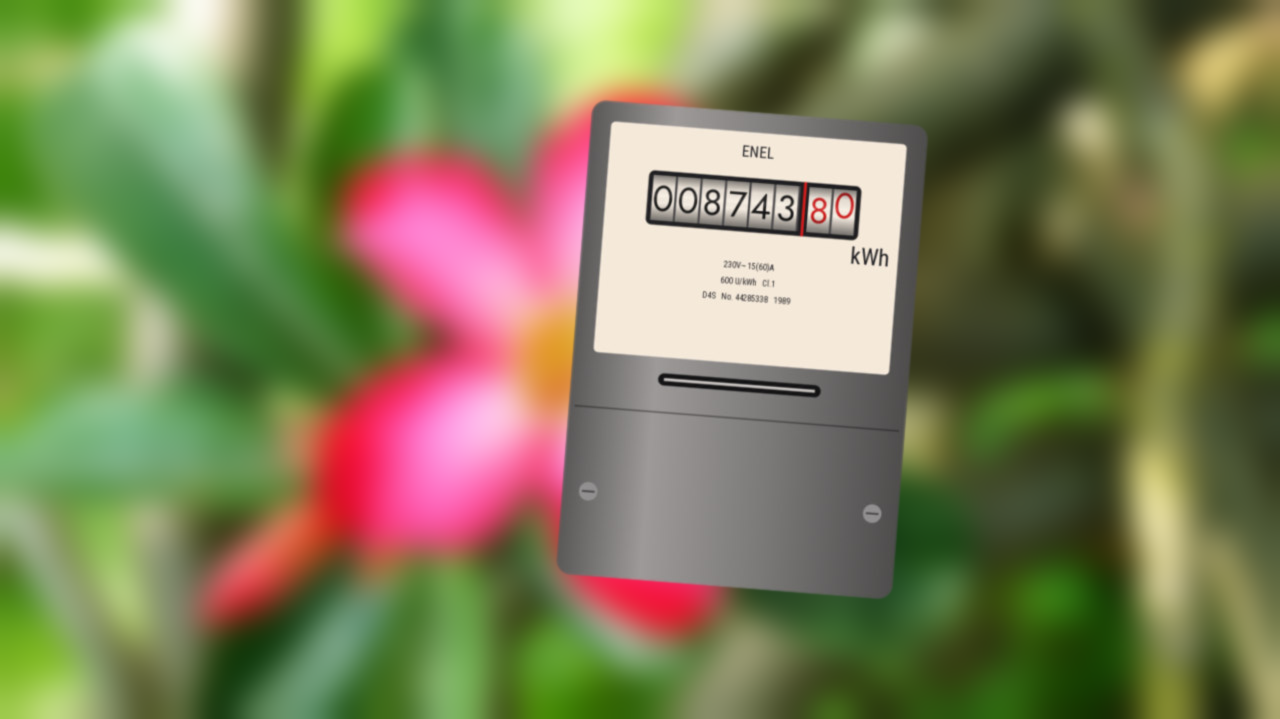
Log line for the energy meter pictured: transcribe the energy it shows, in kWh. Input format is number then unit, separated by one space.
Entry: 8743.80 kWh
